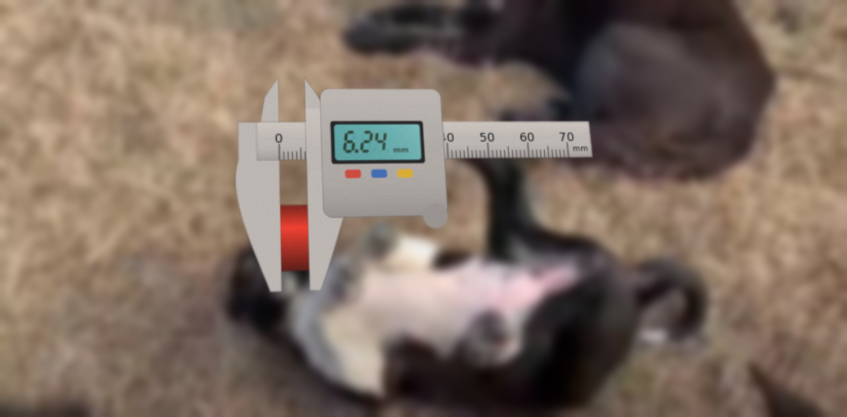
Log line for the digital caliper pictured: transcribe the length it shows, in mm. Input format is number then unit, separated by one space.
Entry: 6.24 mm
